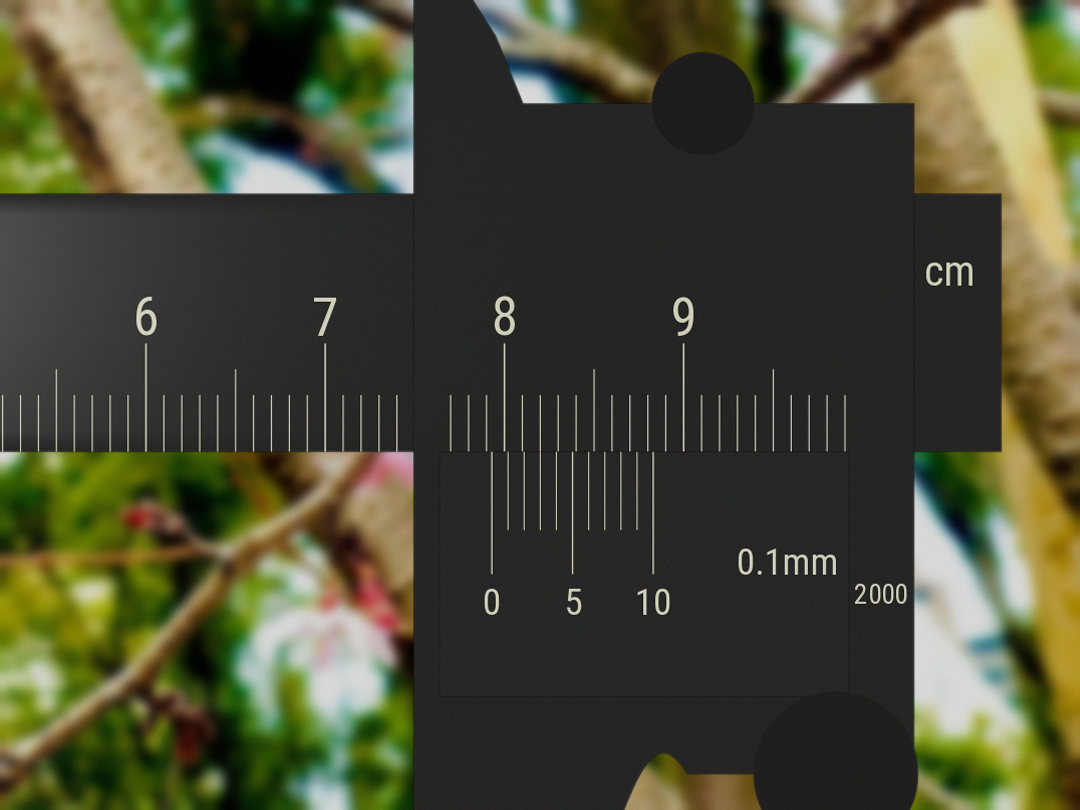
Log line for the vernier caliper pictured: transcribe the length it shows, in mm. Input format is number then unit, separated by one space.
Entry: 79.3 mm
